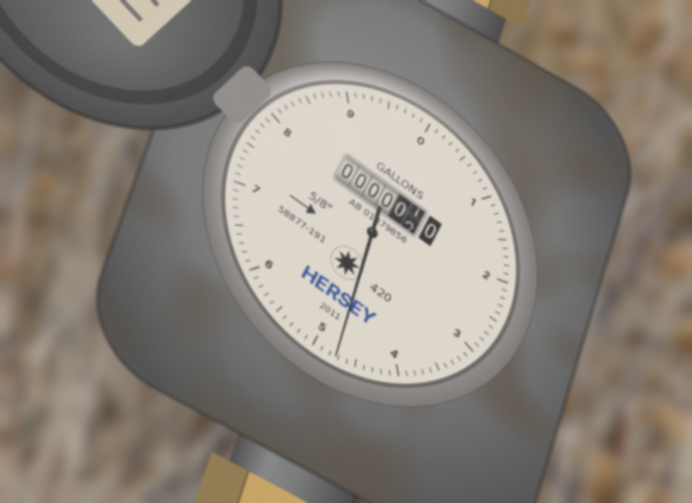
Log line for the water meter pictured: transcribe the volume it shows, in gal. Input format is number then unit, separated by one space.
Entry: 14.7 gal
